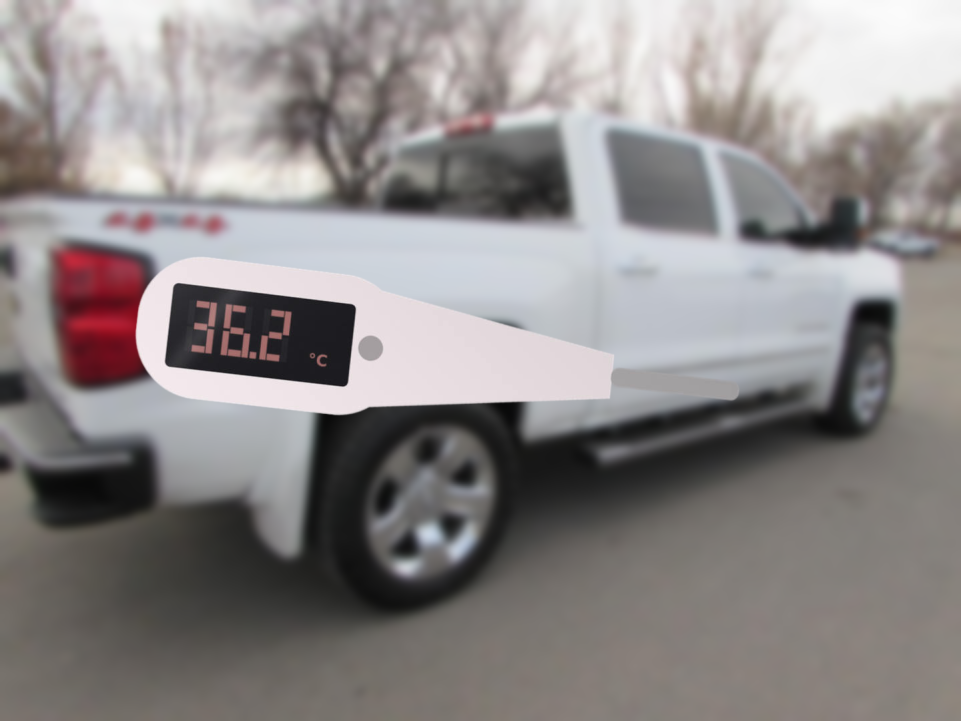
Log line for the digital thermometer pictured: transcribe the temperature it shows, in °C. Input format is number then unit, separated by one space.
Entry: 36.2 °C
